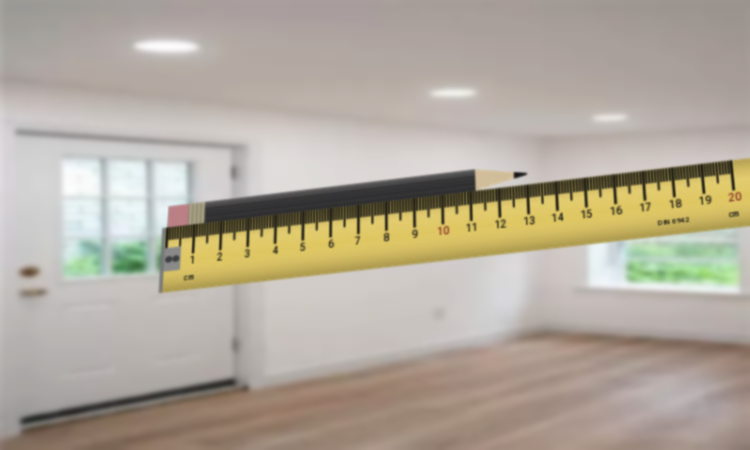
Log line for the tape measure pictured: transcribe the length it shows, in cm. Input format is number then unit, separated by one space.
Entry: 13 cm
